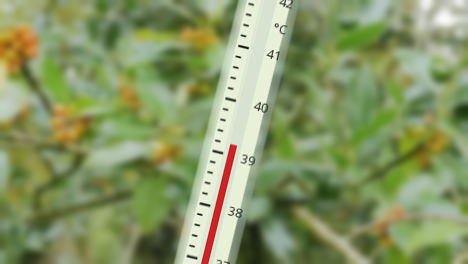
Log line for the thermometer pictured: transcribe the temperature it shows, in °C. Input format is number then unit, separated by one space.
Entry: 39.2 °C
